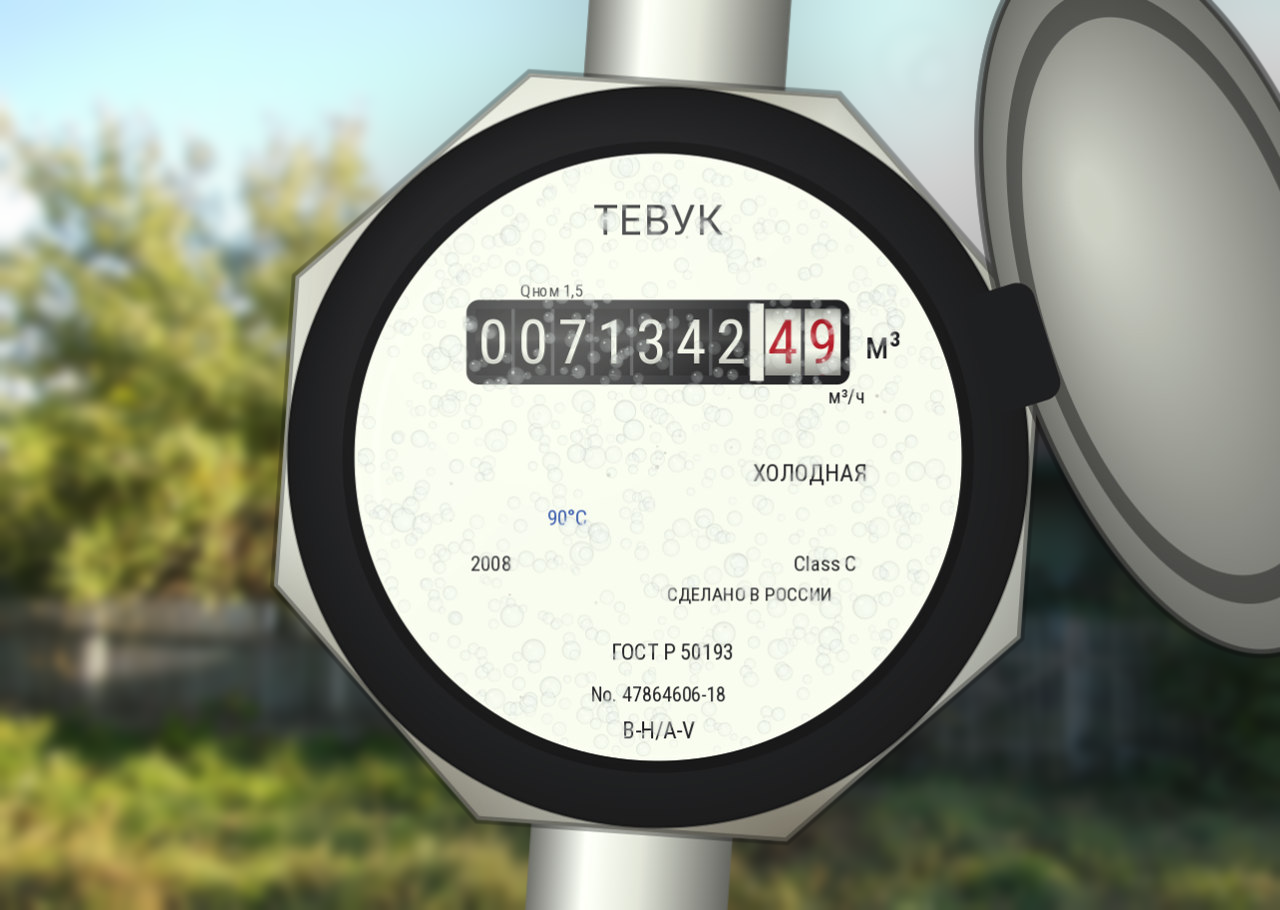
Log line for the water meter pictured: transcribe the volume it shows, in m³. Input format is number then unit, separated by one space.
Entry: 71342.49 m³
